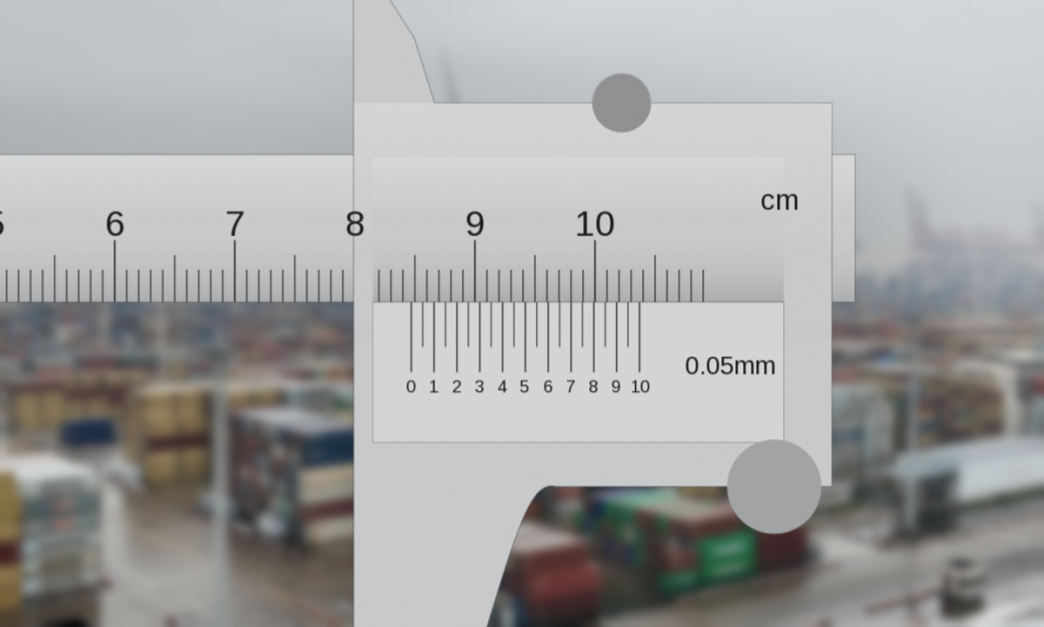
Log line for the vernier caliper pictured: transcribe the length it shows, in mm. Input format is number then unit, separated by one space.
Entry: 84.7 mm
